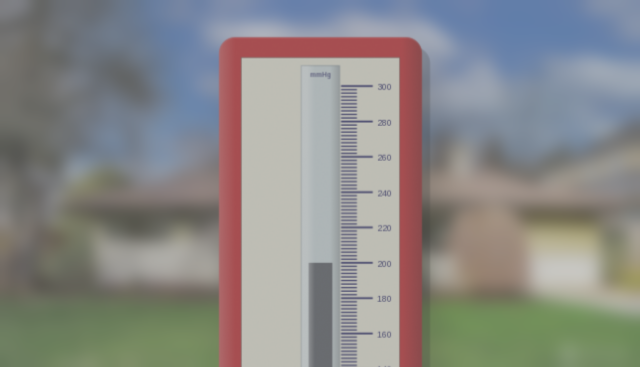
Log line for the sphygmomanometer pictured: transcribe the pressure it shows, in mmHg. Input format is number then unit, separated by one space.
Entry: 200 mmHg
